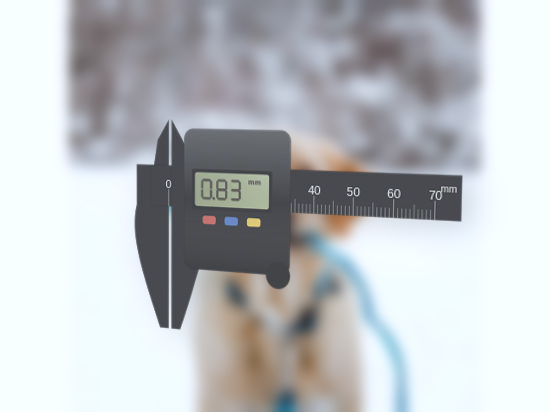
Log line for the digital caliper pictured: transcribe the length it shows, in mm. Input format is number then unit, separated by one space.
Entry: 0.83 mm
